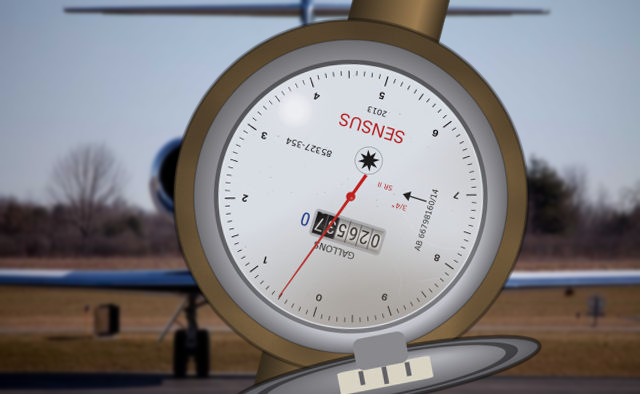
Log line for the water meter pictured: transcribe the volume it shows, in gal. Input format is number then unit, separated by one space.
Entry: 265370.5 gal
